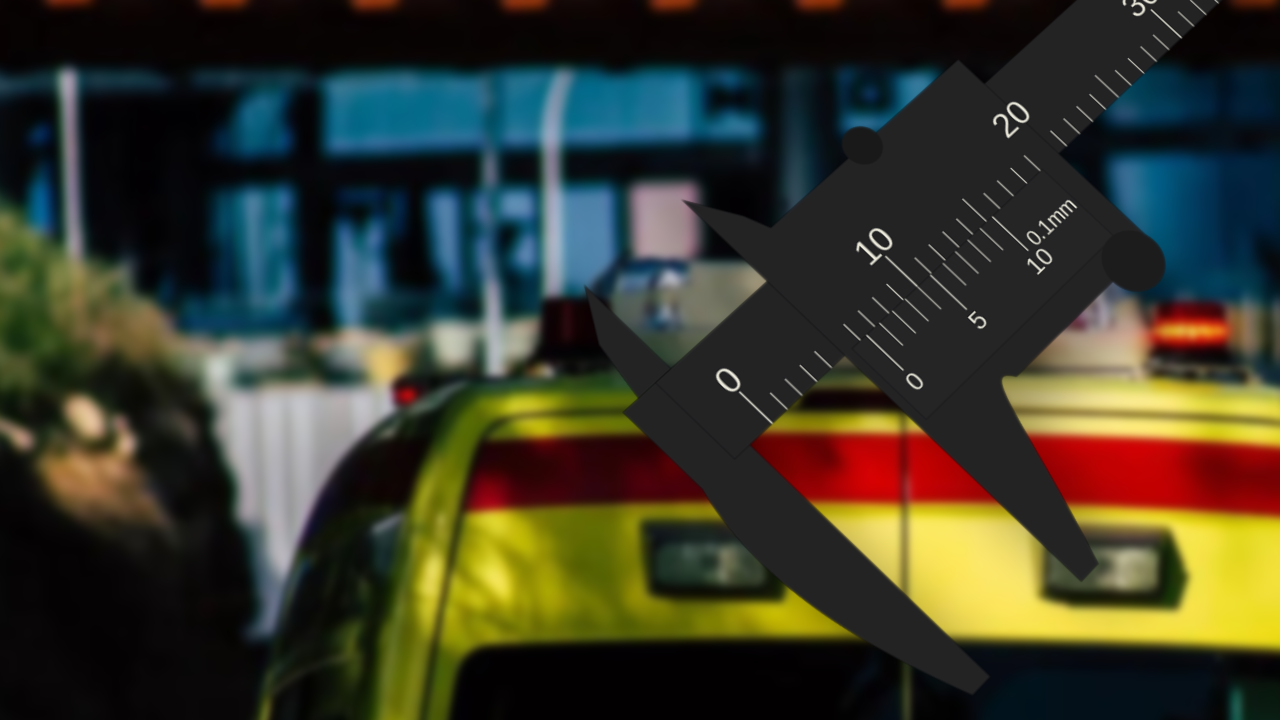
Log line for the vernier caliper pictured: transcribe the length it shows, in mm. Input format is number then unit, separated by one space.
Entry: 6.4 mm
